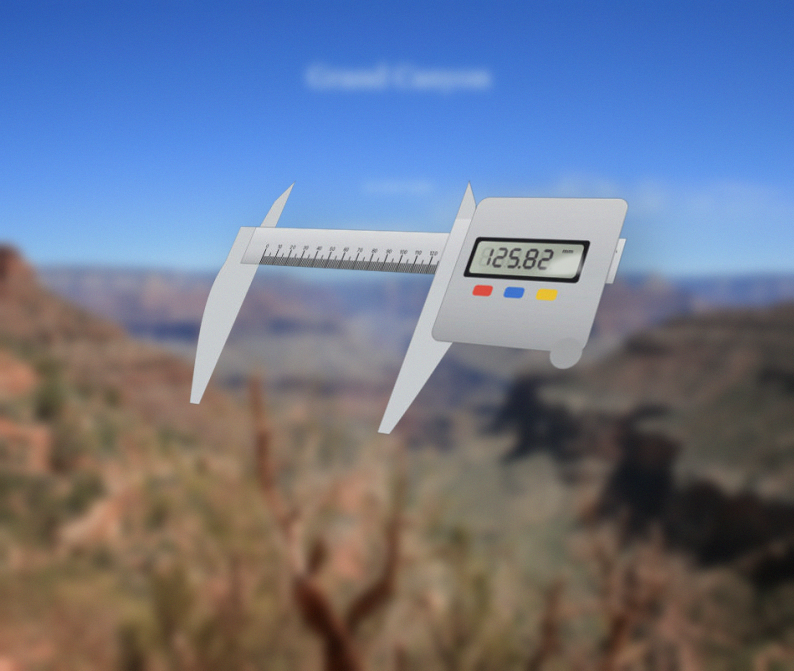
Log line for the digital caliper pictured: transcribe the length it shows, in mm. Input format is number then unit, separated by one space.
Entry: 125.82 mm
